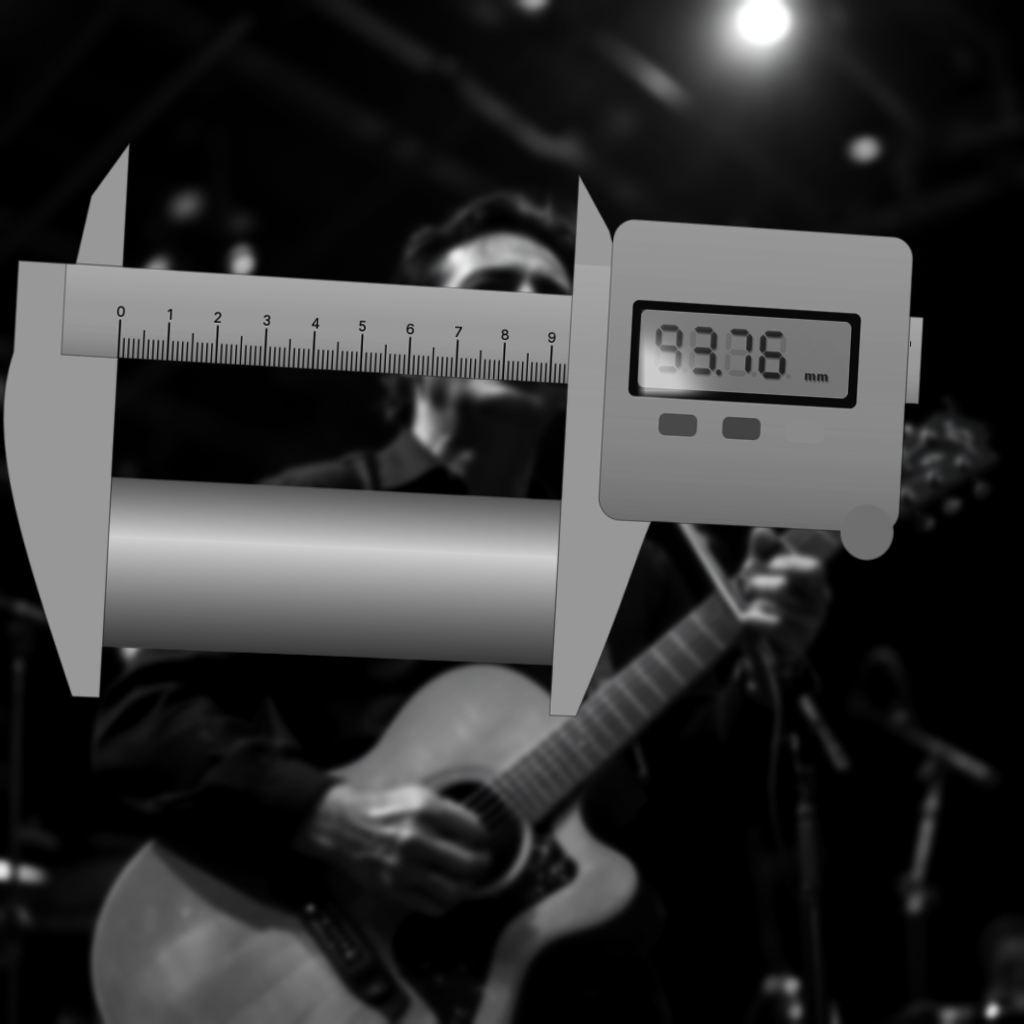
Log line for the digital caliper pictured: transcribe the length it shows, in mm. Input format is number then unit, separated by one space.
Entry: 93.76 mm
